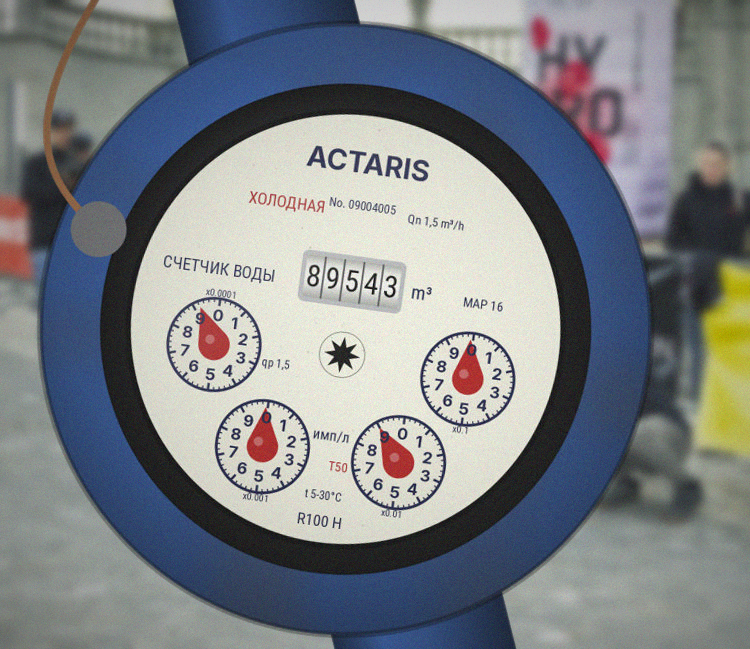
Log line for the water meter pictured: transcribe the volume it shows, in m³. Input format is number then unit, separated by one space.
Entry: 89542.9899 m³
